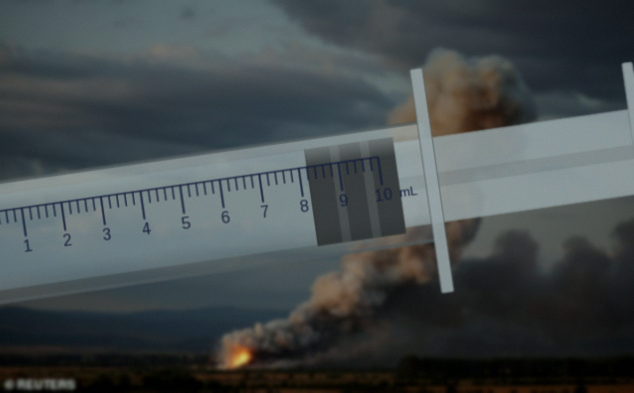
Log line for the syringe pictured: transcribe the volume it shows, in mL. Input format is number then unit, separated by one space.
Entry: 8.2 mL
